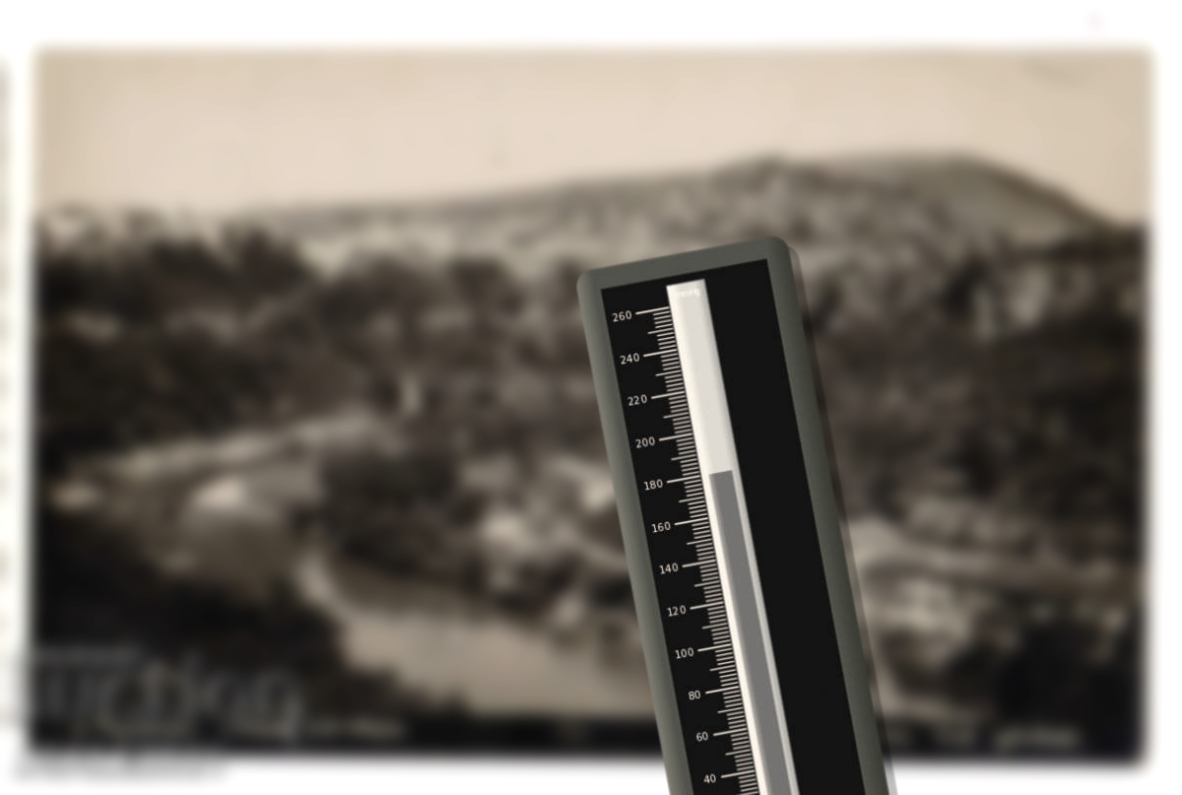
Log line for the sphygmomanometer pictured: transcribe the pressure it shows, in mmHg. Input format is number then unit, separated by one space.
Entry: 180 mmHg
